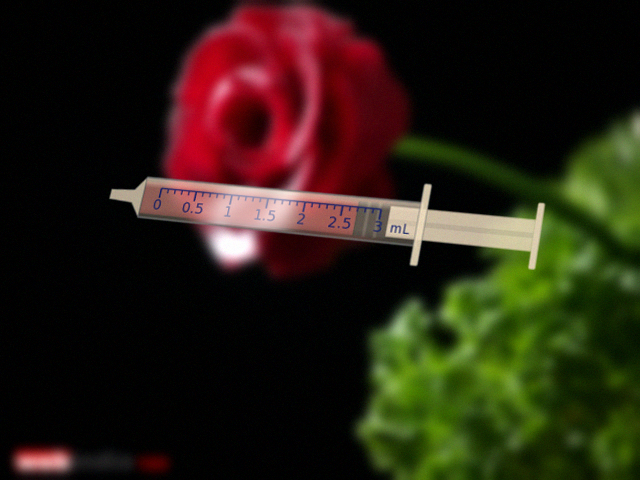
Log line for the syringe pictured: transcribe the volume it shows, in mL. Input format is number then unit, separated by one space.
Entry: 2.7 mL
